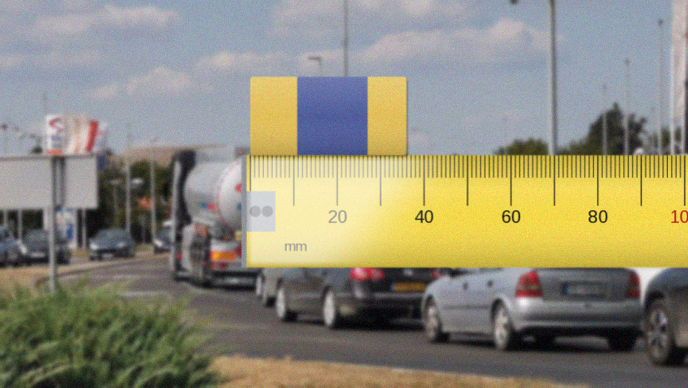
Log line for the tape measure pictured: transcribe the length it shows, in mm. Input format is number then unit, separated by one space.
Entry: 36 mm
